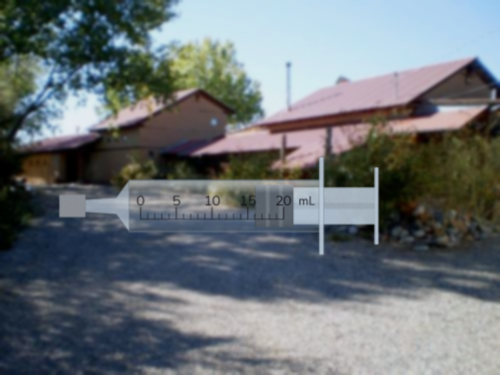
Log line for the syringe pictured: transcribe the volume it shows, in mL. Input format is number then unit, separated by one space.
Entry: 16 mL
